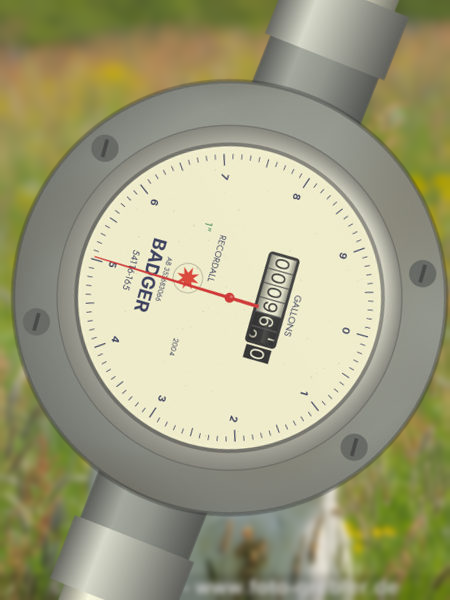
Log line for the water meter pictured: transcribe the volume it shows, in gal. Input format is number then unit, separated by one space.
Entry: 9615.0 gal
